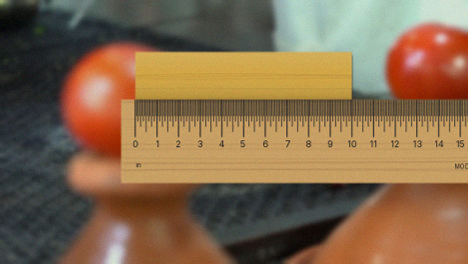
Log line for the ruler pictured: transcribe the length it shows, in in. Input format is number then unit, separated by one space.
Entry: 10 in
